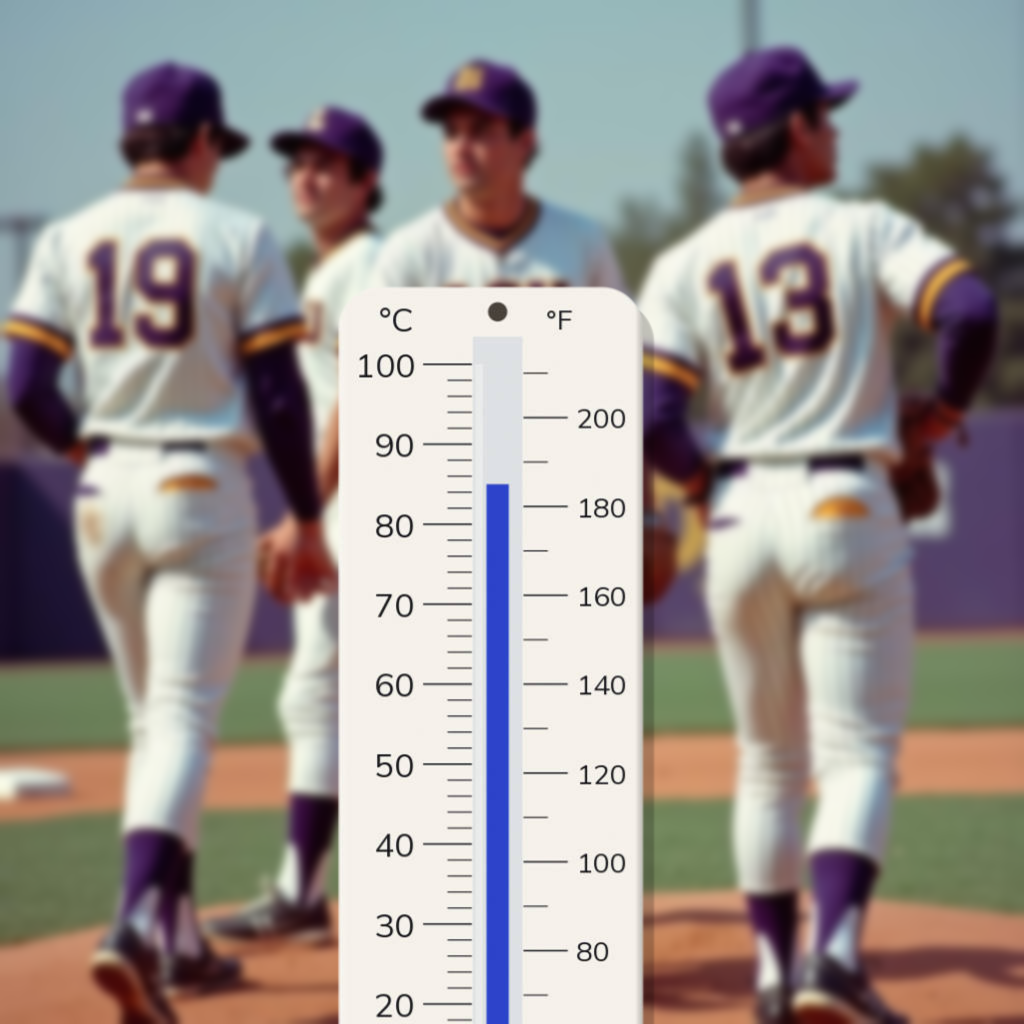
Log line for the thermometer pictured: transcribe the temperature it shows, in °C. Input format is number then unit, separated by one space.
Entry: 85 °C
